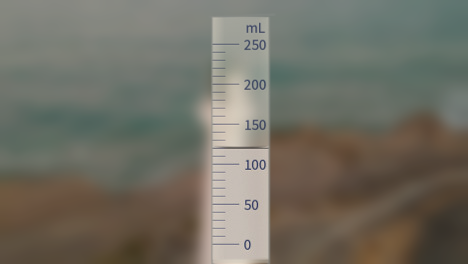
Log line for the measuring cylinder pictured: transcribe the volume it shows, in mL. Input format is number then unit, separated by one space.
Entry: 120 mL
